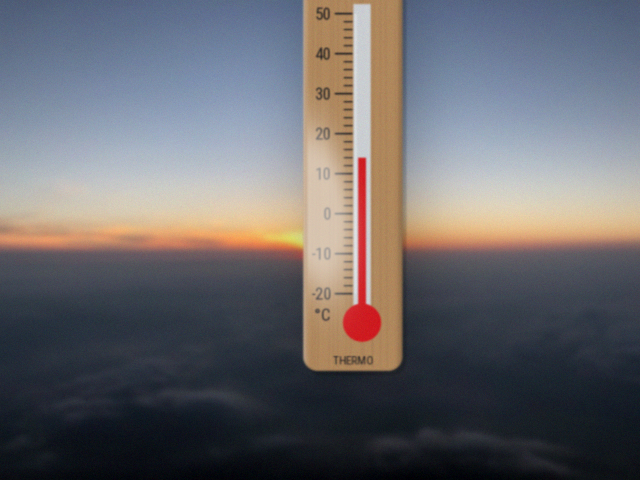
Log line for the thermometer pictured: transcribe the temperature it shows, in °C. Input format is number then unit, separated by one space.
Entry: 14 °C
